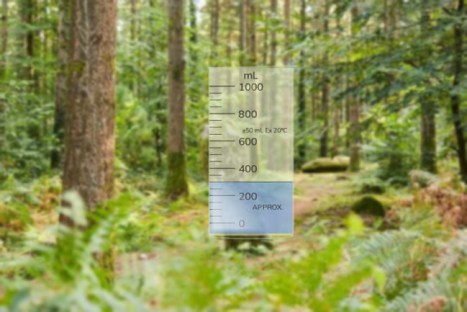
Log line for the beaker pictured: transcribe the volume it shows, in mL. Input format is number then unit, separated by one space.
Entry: 300 mL
